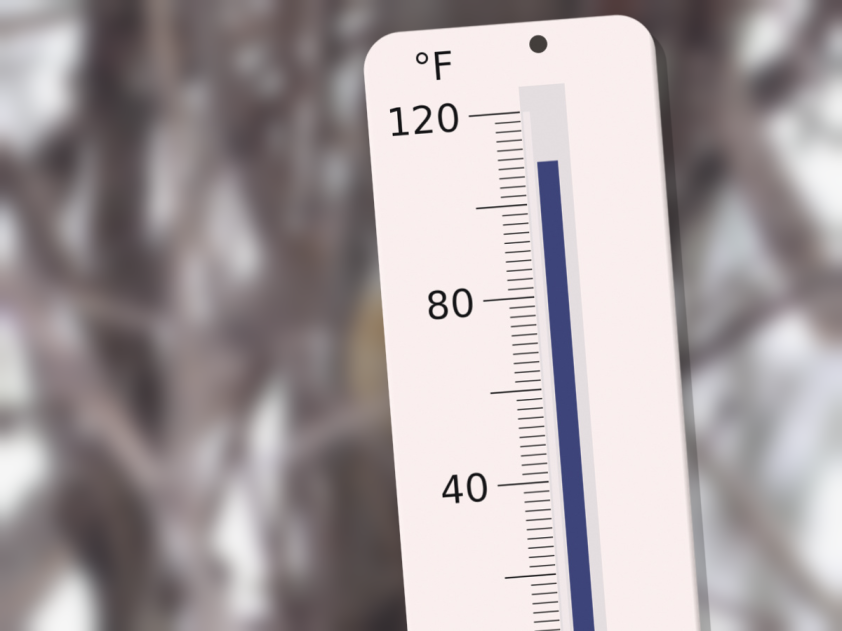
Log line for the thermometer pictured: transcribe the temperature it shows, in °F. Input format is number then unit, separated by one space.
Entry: 109 °F
